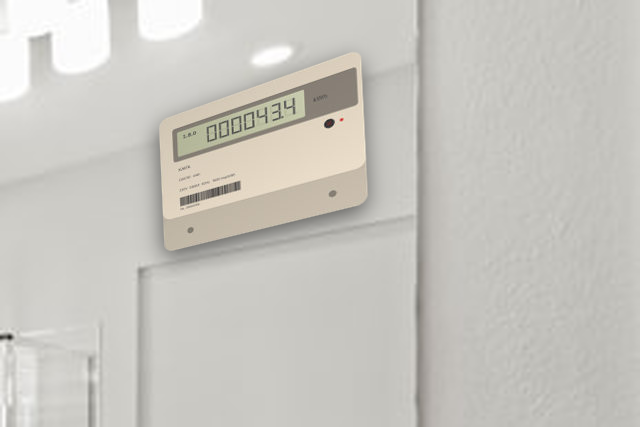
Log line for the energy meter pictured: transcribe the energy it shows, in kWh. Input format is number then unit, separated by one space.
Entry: 43.4 kWh
